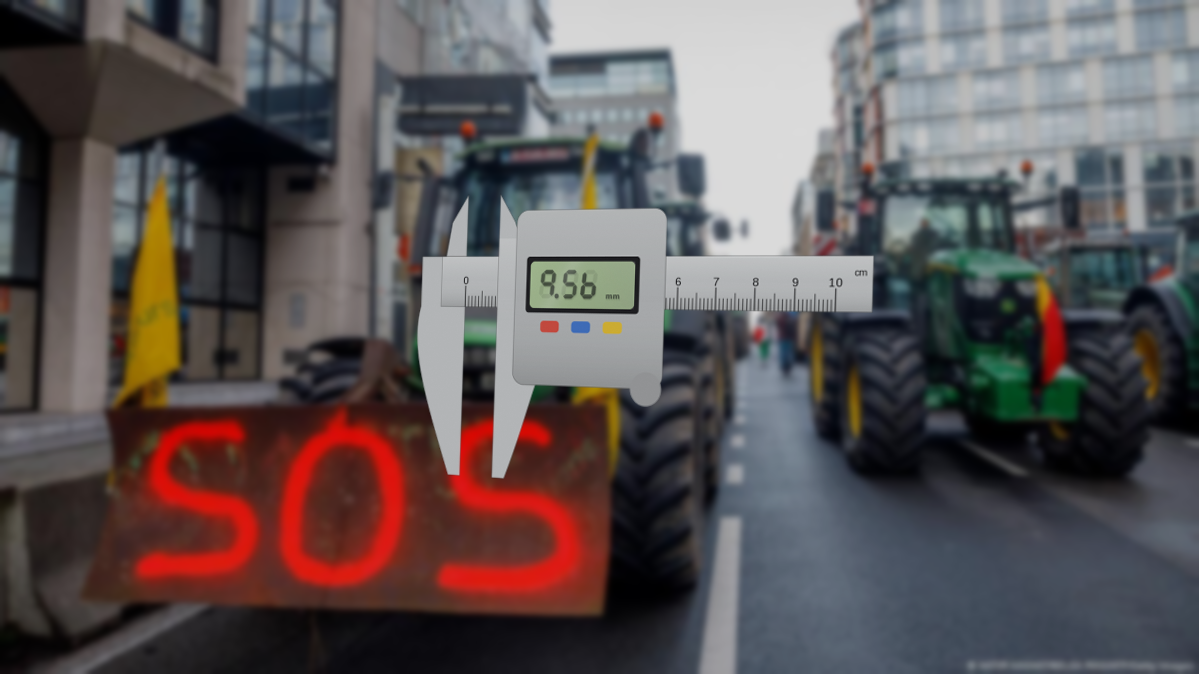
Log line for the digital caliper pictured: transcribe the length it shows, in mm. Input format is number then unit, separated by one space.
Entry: 9.56 mm
